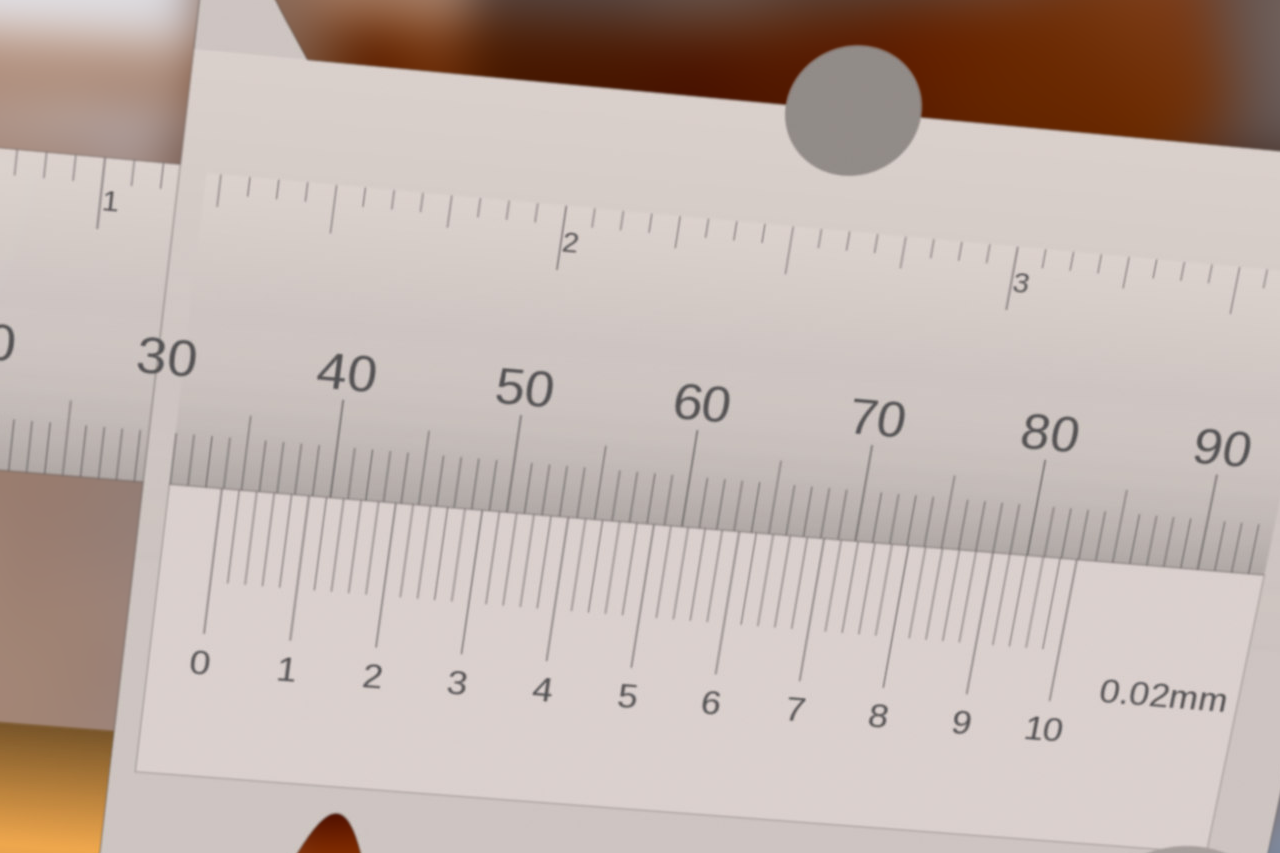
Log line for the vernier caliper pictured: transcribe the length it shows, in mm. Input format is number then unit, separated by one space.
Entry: 33.9 mm
